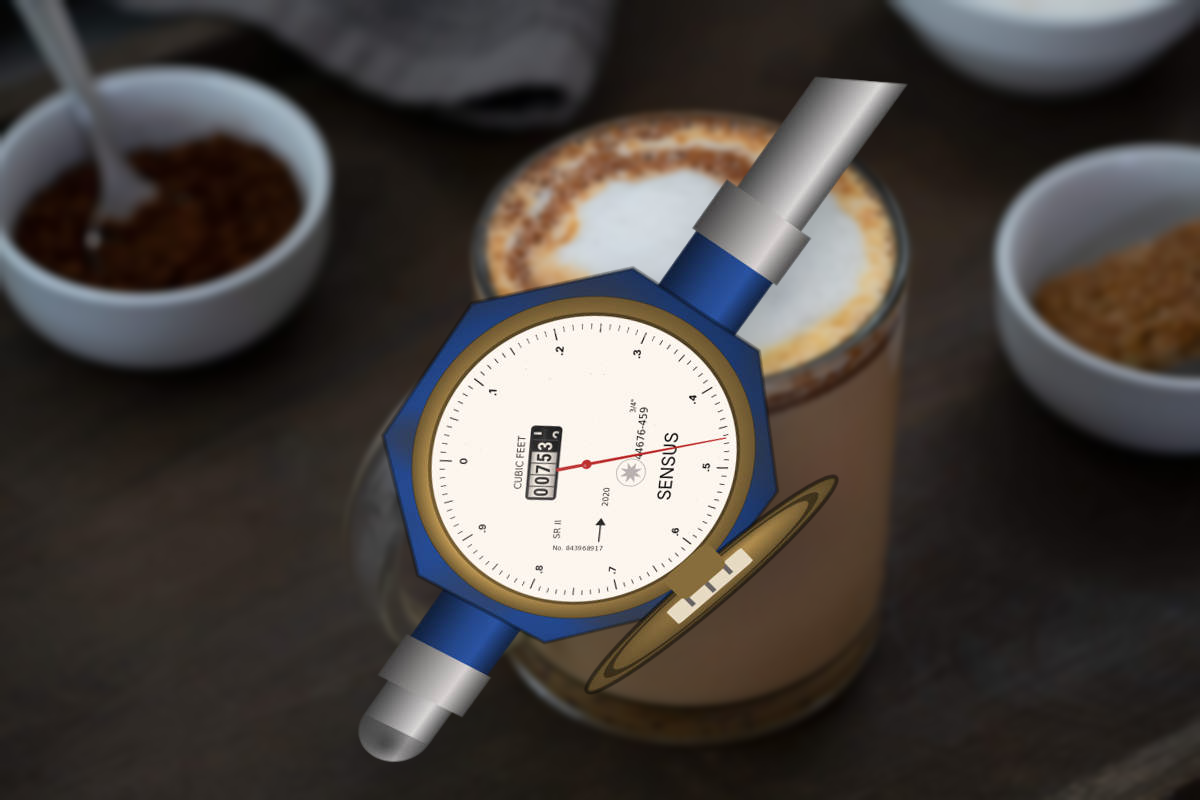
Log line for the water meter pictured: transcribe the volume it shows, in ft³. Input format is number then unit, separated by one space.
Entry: 7531.46 ft³
